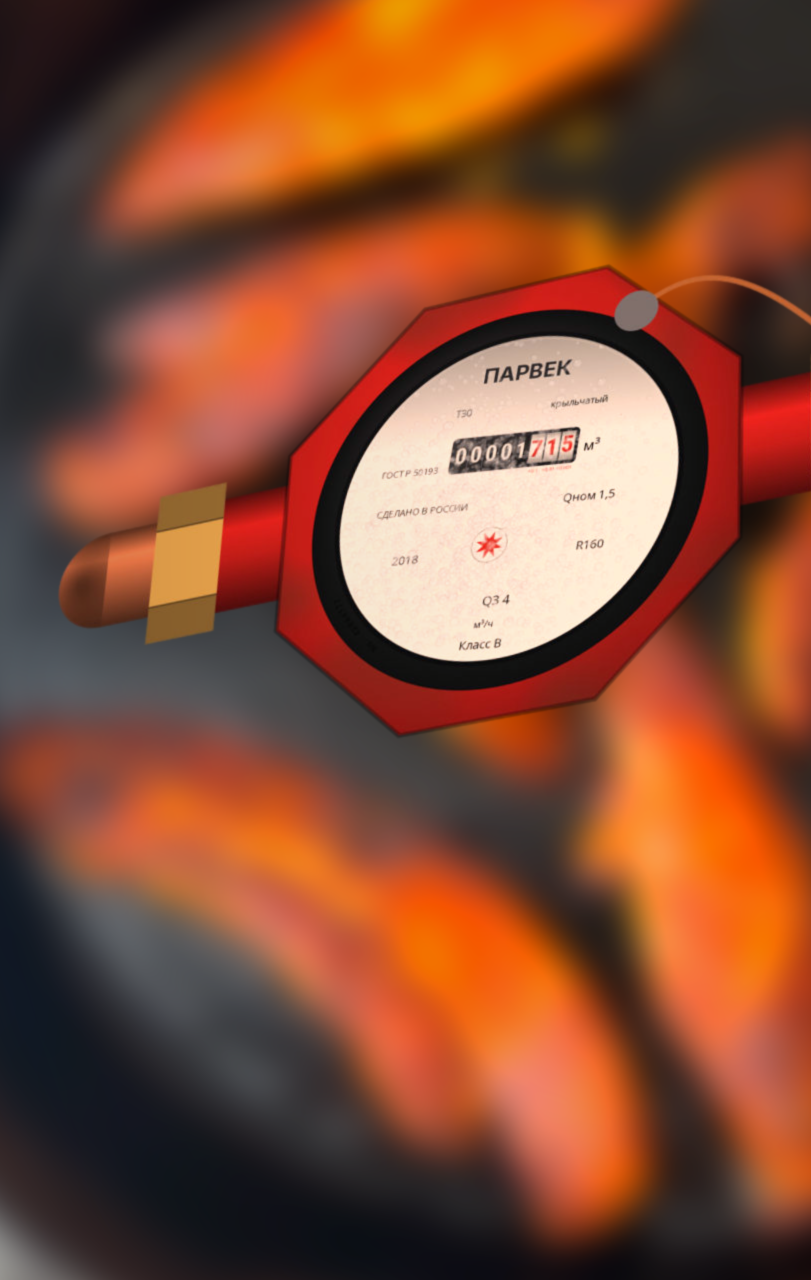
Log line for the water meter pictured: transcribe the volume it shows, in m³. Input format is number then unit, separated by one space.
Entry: 1.715 m³
